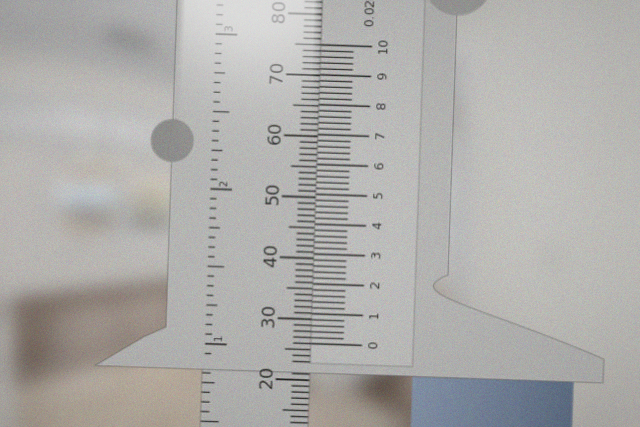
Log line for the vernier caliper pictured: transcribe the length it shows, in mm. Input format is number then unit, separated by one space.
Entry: 26.0 mm
